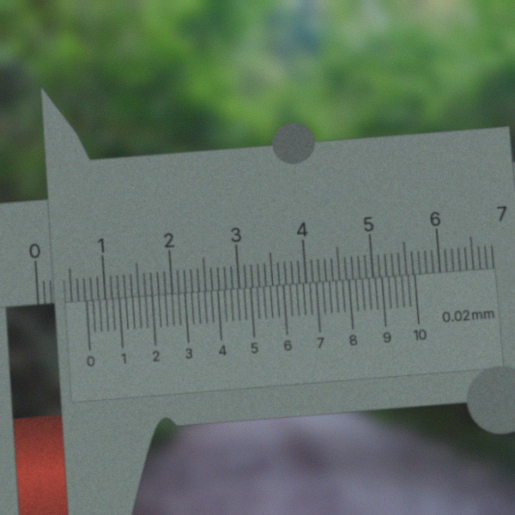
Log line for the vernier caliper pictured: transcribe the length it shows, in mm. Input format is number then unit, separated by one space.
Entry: 7.2 mm
